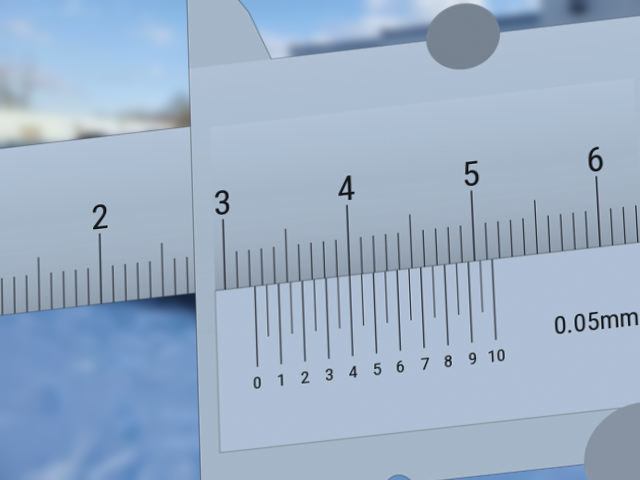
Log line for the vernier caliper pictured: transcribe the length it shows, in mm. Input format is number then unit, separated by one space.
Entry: 32.4 mm
